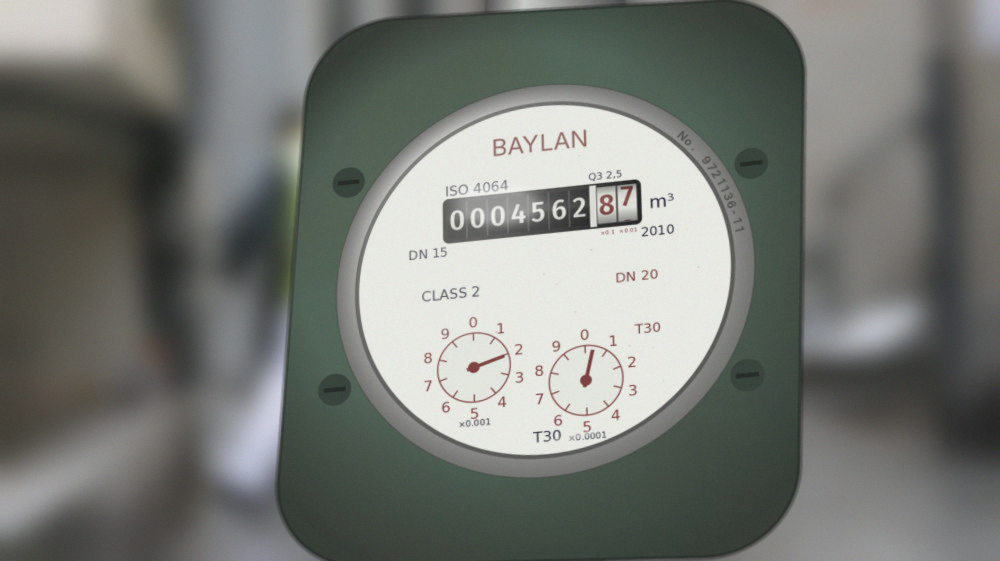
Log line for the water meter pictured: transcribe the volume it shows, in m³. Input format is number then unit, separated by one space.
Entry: 4562.8720 m³
